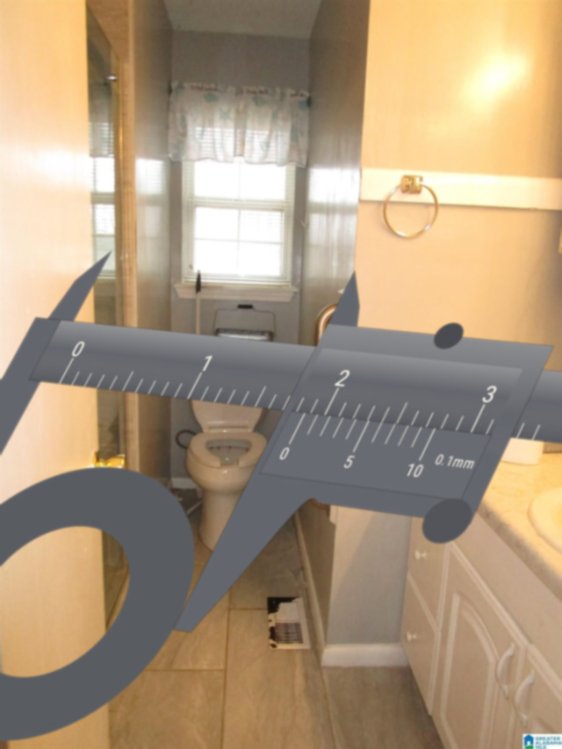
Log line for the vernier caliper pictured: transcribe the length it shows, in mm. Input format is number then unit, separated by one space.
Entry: 18.6 mm
